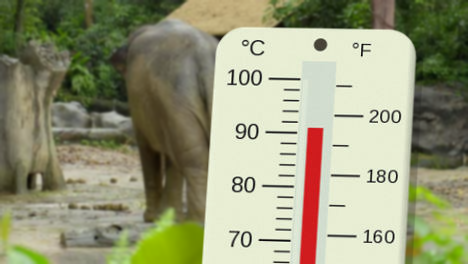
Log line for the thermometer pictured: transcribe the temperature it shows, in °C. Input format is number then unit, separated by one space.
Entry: 91 °C
